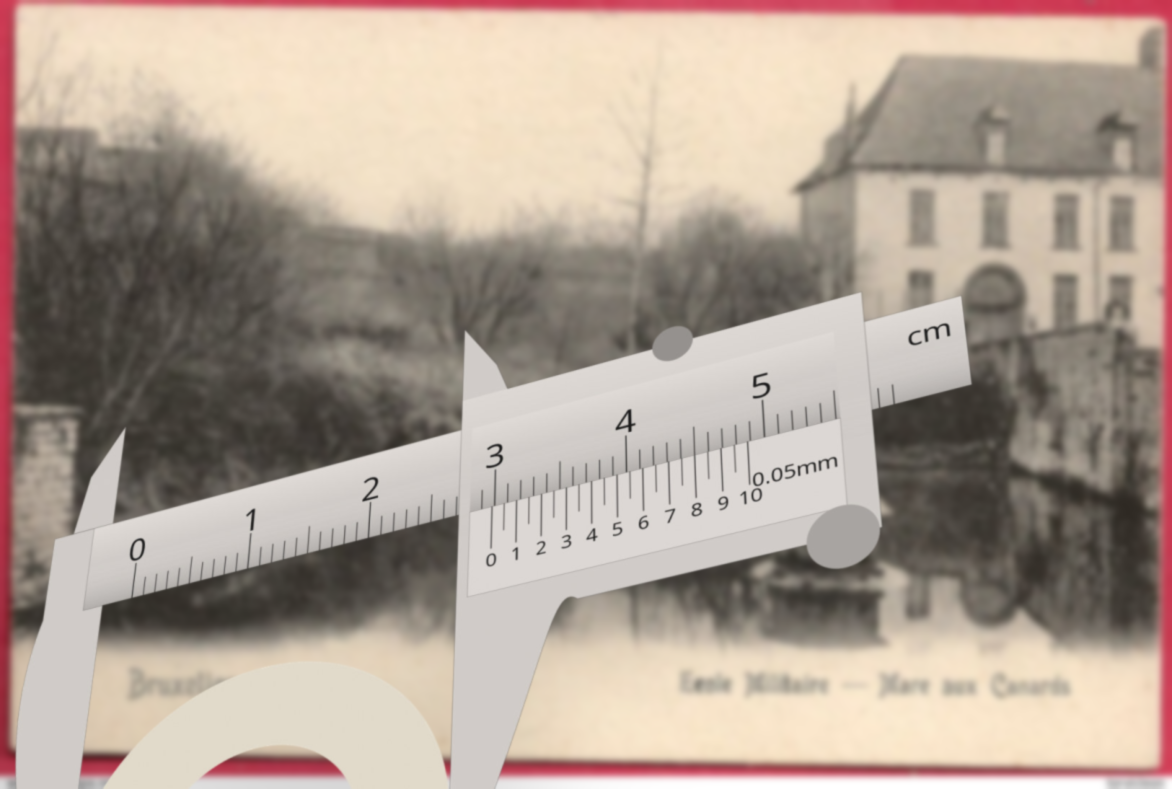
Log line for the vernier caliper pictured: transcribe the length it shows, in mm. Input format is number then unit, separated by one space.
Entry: 29.8 mm
